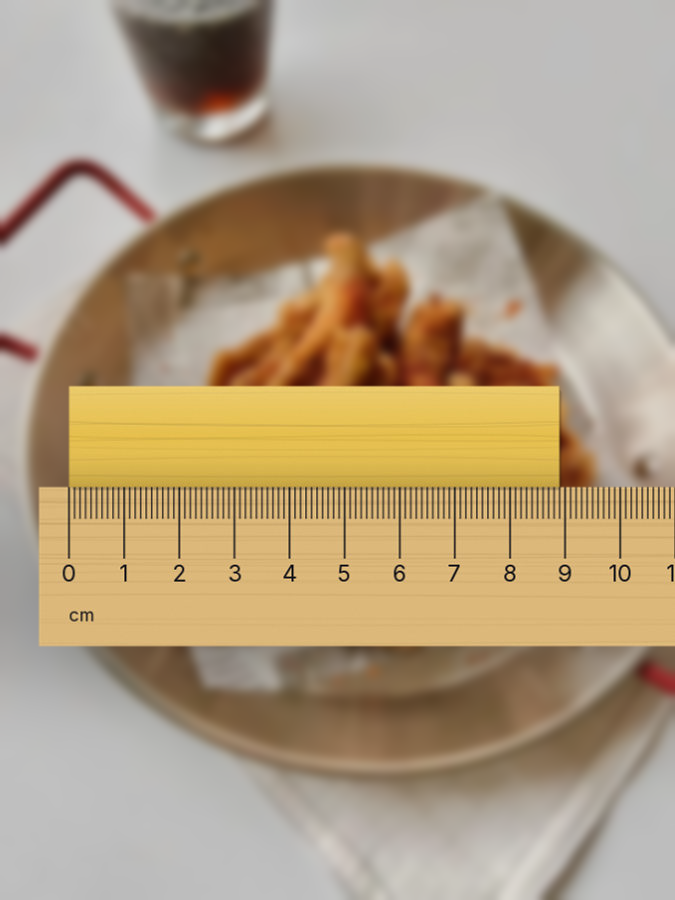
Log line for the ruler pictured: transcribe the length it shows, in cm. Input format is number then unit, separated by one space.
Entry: 8.9 cm
